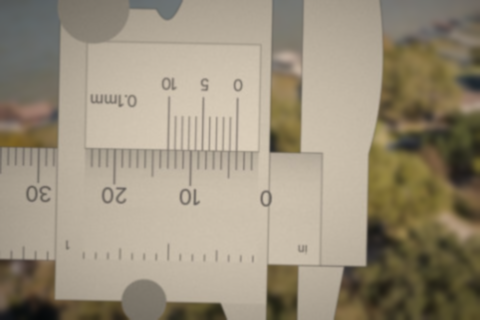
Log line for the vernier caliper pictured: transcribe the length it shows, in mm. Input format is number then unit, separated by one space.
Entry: 4.0 mm
